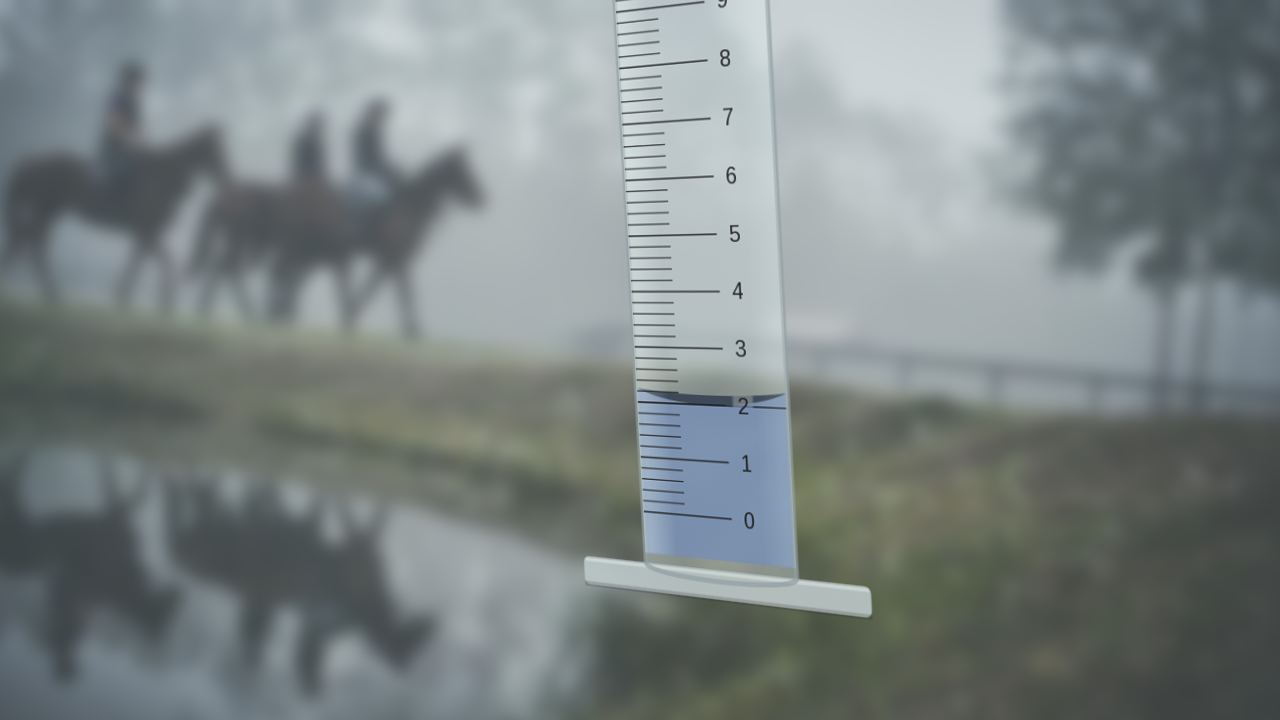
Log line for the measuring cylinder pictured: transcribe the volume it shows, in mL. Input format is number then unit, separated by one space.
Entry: 2 mL
